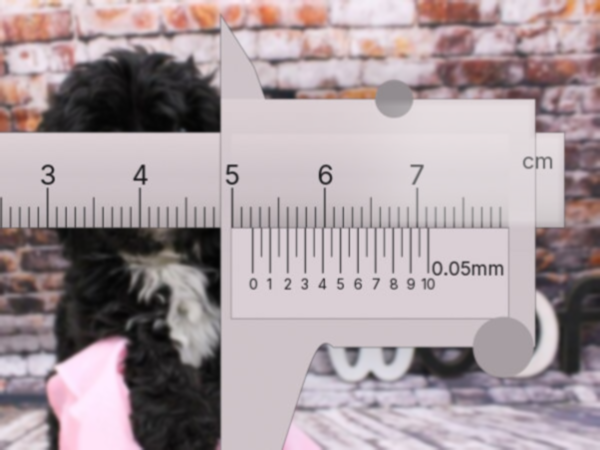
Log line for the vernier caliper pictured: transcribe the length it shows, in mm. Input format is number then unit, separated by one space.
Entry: 52.2 mm
